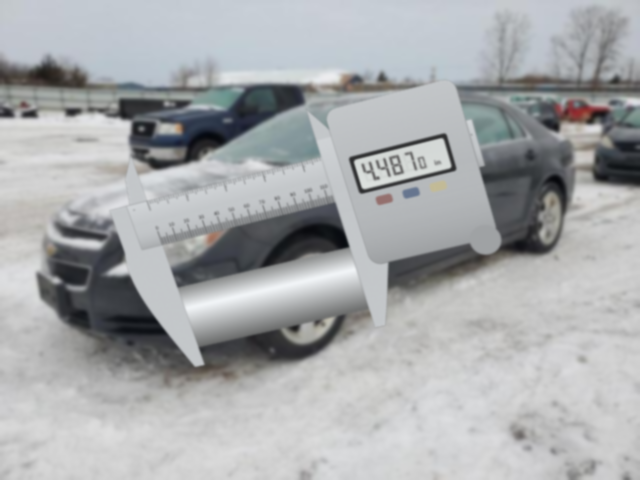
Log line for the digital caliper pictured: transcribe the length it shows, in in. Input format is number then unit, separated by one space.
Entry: 4.4870 in
